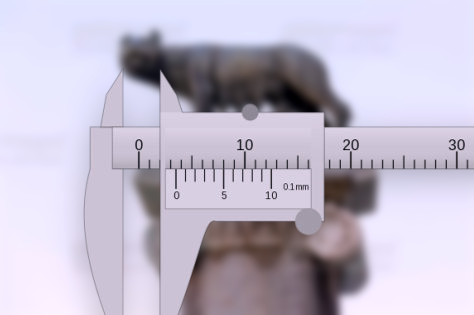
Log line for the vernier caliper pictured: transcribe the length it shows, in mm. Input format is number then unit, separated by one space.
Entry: 3.5 mm
